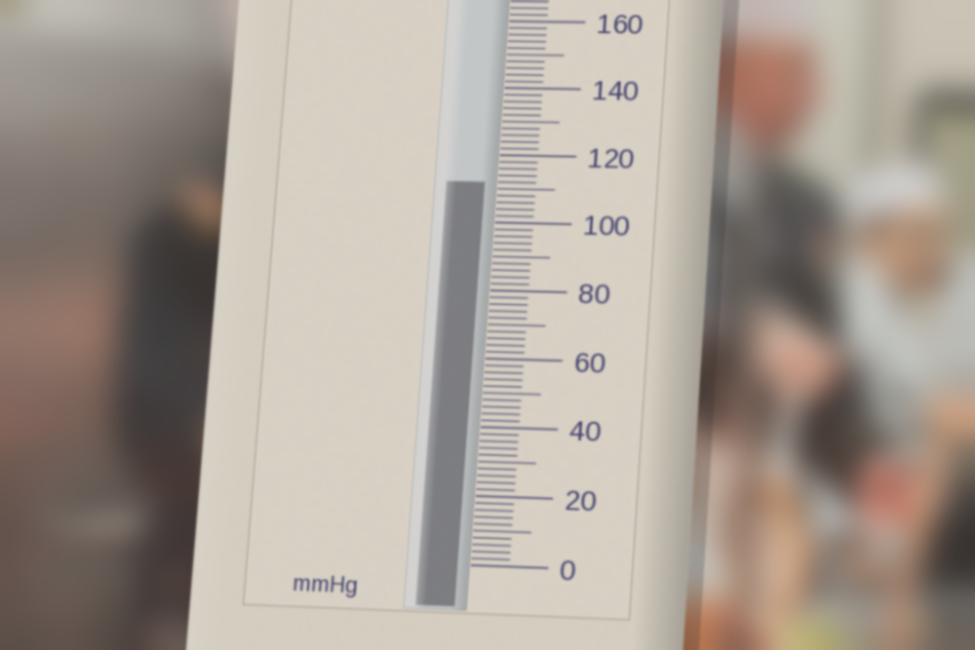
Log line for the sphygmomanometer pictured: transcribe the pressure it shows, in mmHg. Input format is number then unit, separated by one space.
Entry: 112 mmHg
